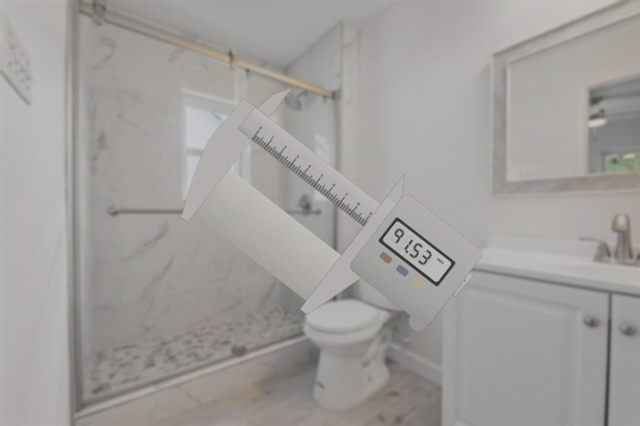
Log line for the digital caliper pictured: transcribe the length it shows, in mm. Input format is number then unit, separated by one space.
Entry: 91.53 mm
